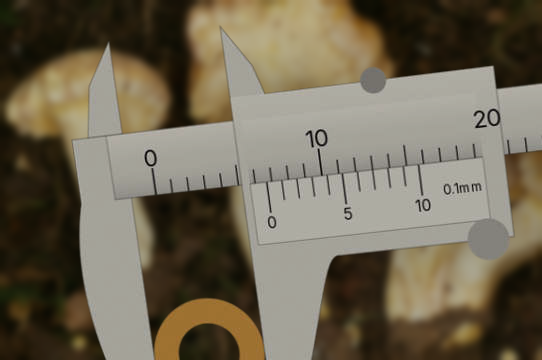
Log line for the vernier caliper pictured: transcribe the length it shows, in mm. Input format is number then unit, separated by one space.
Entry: 6.7 mm
